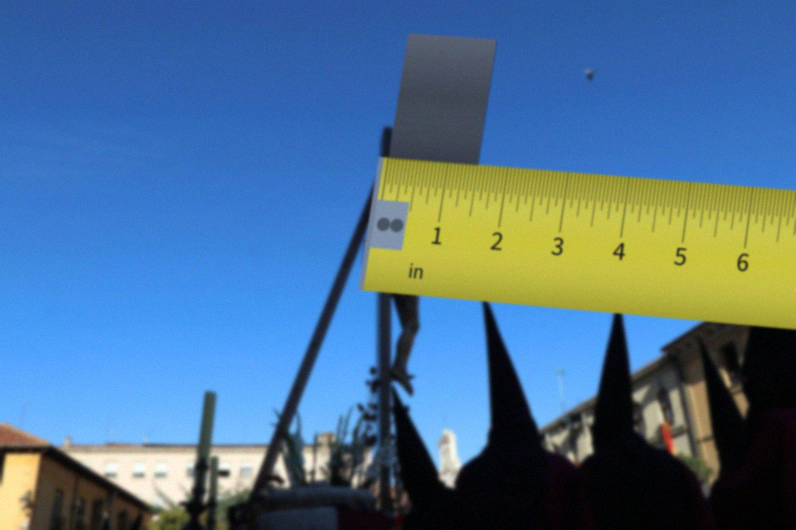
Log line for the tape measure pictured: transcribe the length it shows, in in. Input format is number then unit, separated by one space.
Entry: 1.5 in
